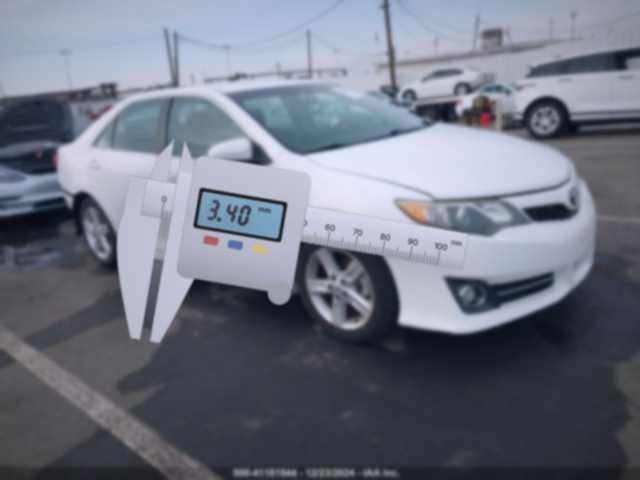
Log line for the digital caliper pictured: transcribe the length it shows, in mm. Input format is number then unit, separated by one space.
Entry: 3.40 mm
